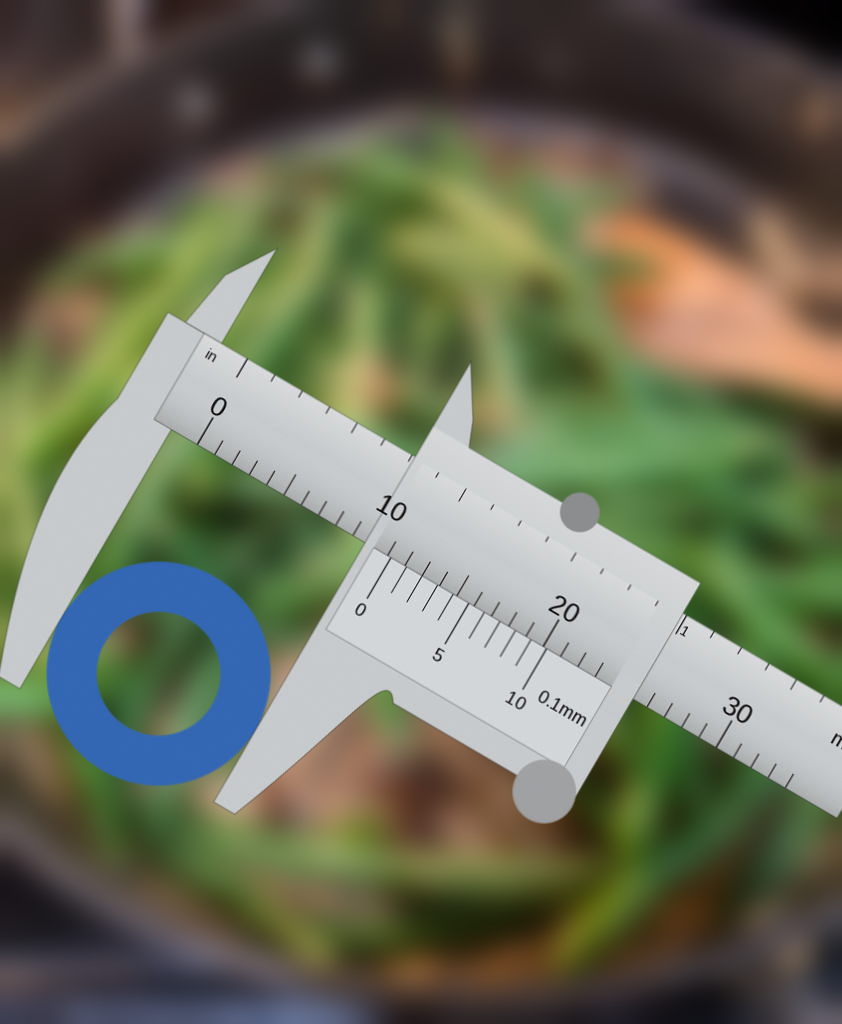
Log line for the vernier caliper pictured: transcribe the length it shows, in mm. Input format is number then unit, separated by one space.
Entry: 11.2 mm
